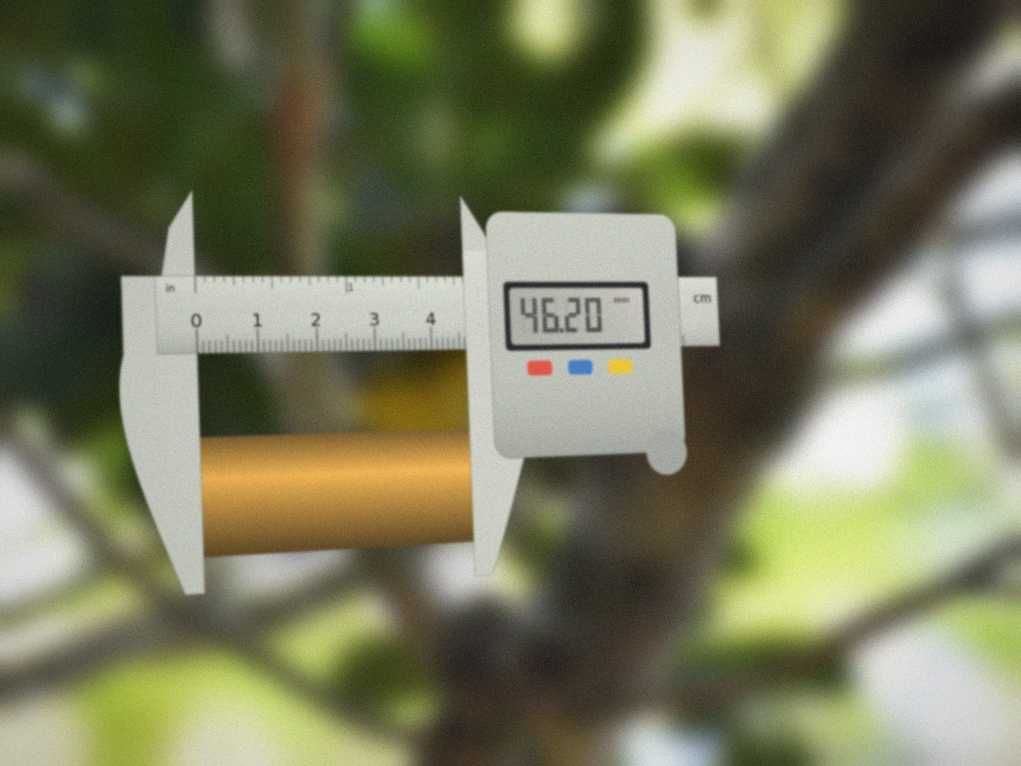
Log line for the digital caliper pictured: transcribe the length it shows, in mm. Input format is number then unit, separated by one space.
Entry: 46.20 mm
